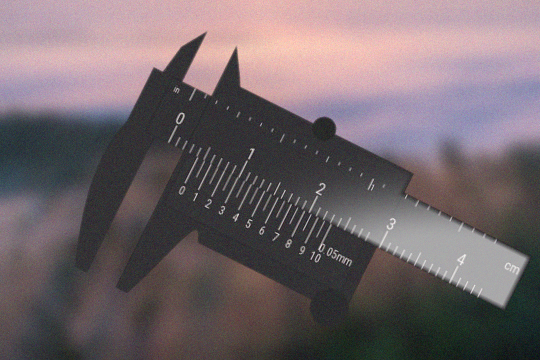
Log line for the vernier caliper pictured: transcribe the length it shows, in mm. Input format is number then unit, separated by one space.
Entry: 4.2 mm
